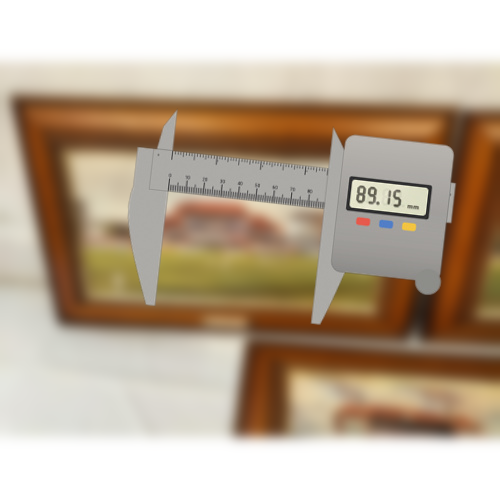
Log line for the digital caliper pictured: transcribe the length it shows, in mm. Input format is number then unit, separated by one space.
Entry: 89.15 mm
